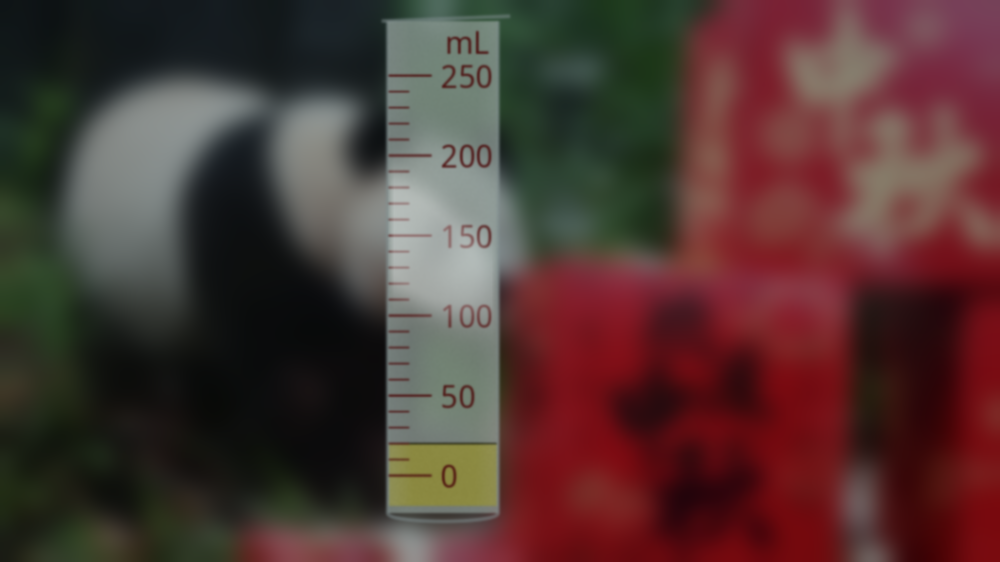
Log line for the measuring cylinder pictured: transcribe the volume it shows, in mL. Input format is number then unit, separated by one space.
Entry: 20 mL
